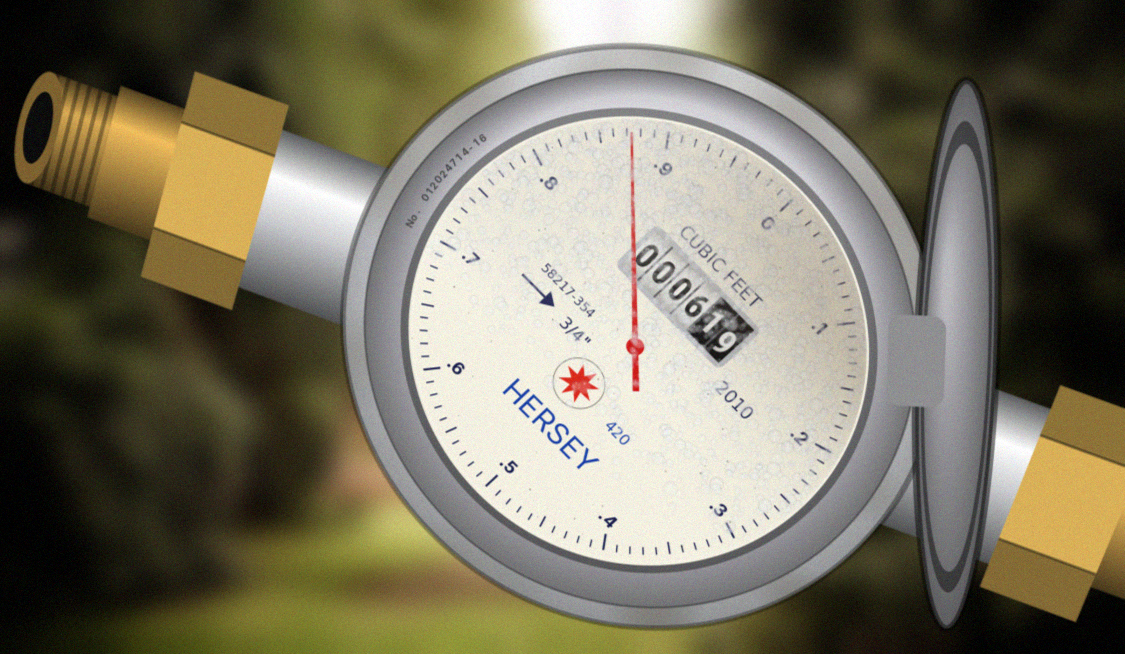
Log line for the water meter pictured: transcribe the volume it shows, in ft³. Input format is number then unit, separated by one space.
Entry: 618.87 ft³
